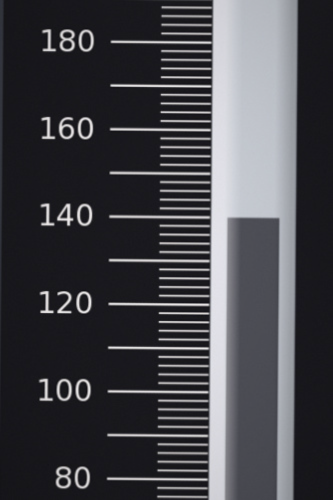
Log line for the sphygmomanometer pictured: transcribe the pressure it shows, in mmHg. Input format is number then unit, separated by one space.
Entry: 140 mmHg
